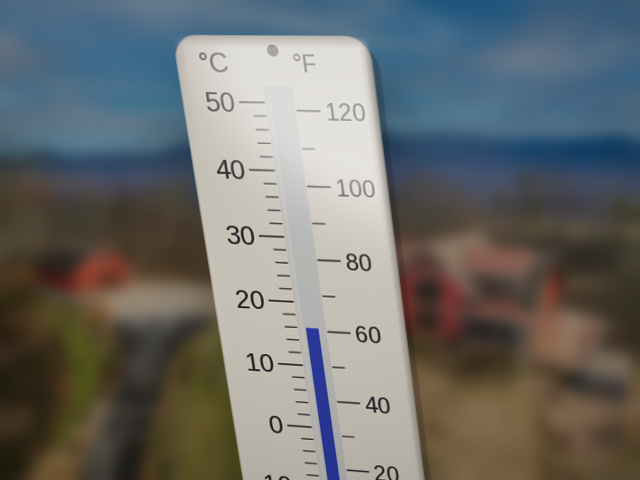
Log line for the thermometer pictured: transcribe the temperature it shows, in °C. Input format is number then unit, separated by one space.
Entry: 16 °C
